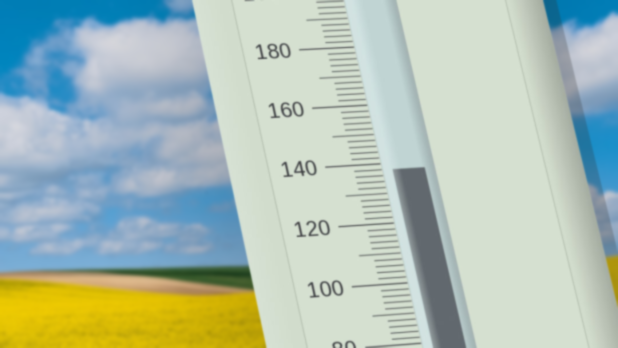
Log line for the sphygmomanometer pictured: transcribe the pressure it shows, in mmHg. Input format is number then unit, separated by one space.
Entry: 138 mmHg
